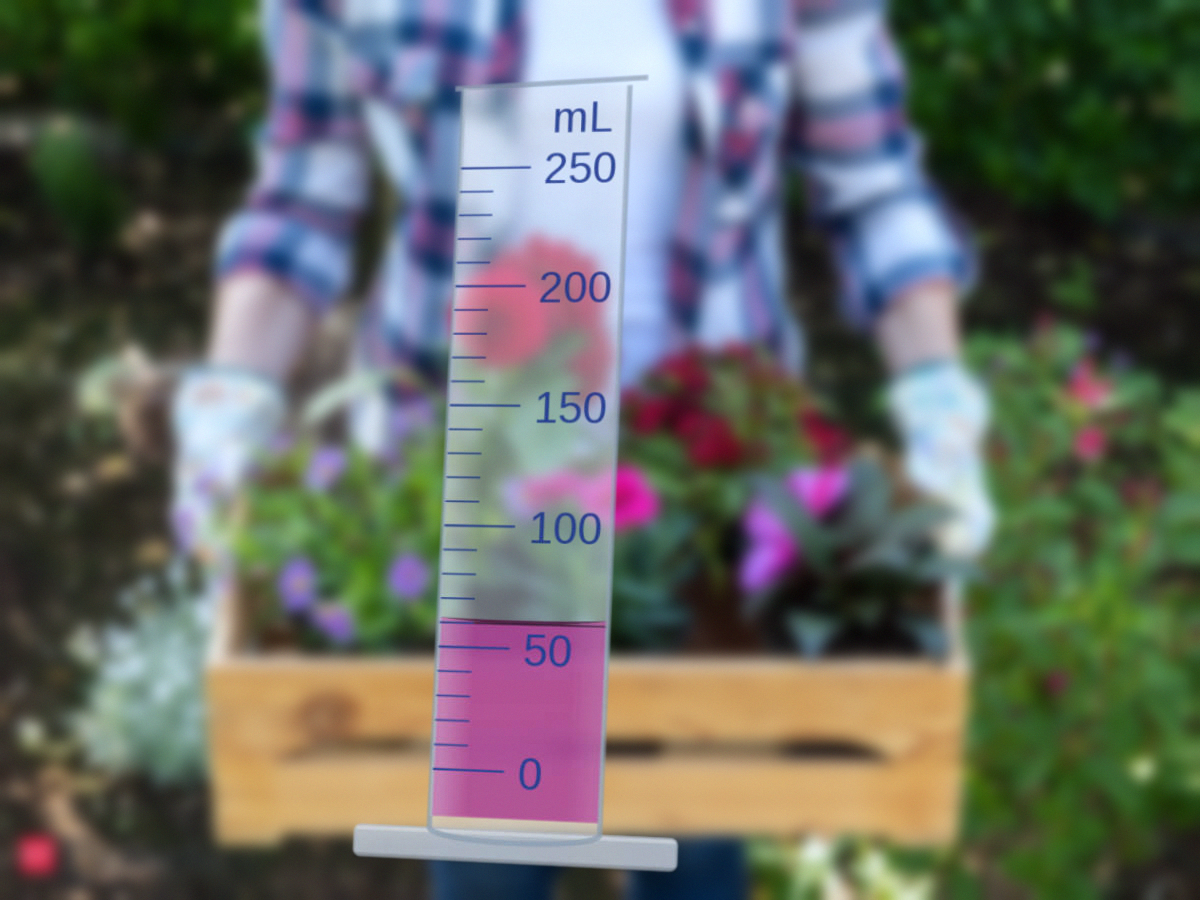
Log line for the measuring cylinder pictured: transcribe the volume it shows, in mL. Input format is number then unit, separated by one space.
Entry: 60 mL
